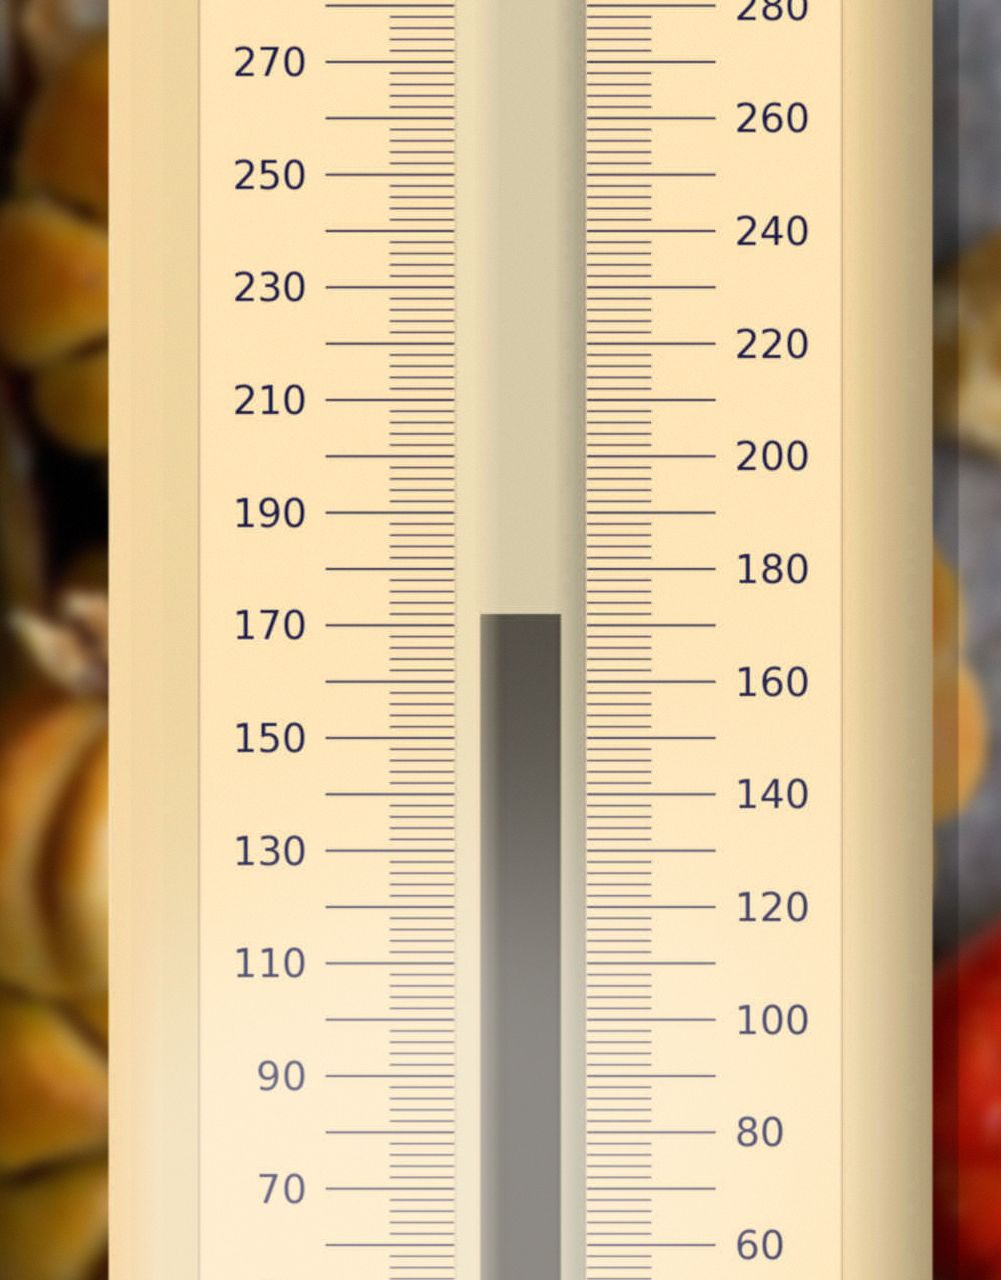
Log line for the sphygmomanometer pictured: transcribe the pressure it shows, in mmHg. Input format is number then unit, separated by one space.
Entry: 172 mmHg
